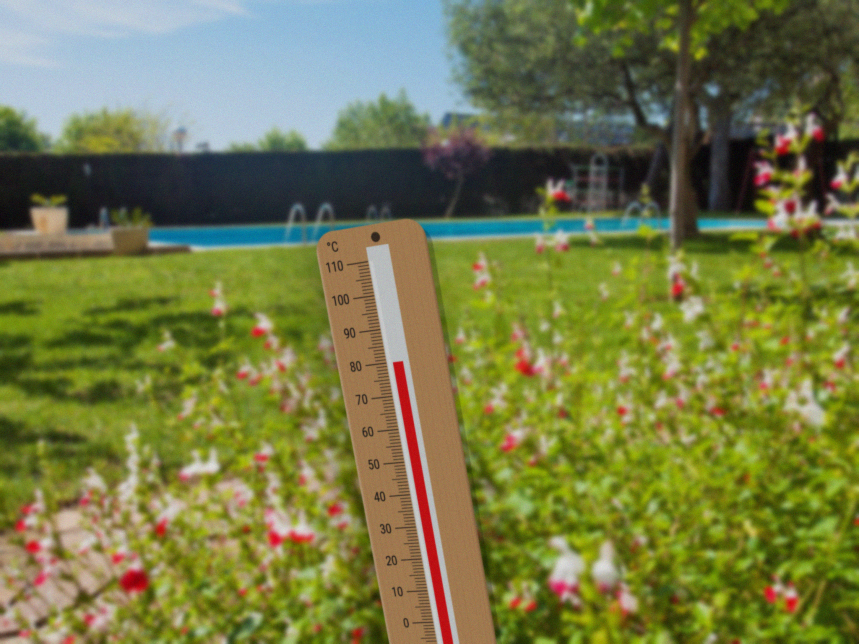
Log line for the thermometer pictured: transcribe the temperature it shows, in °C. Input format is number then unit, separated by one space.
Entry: 80 °C
